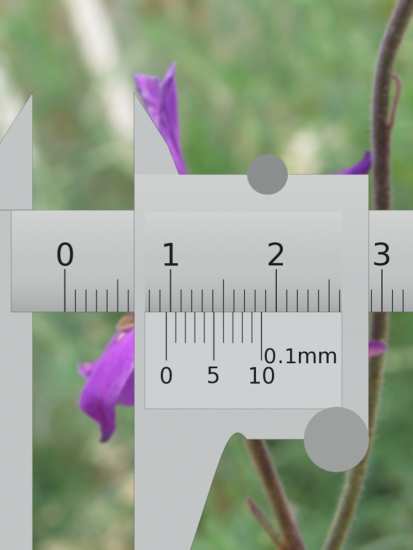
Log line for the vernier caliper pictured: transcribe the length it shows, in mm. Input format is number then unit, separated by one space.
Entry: 9.6 mm
